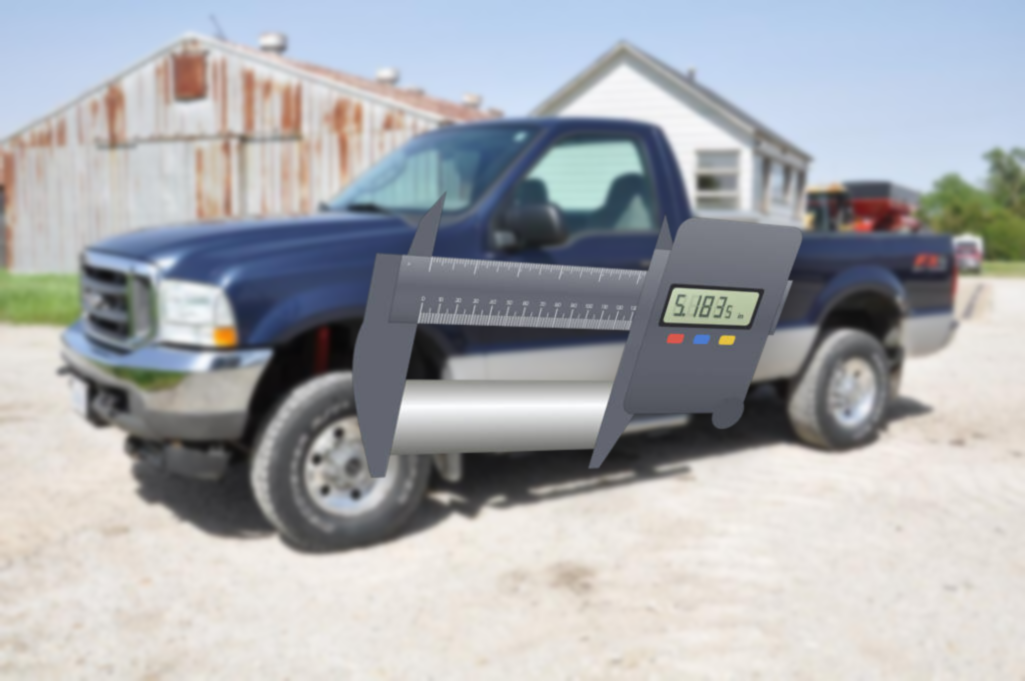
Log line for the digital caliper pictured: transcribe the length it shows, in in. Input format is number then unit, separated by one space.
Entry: 5.1835 in
